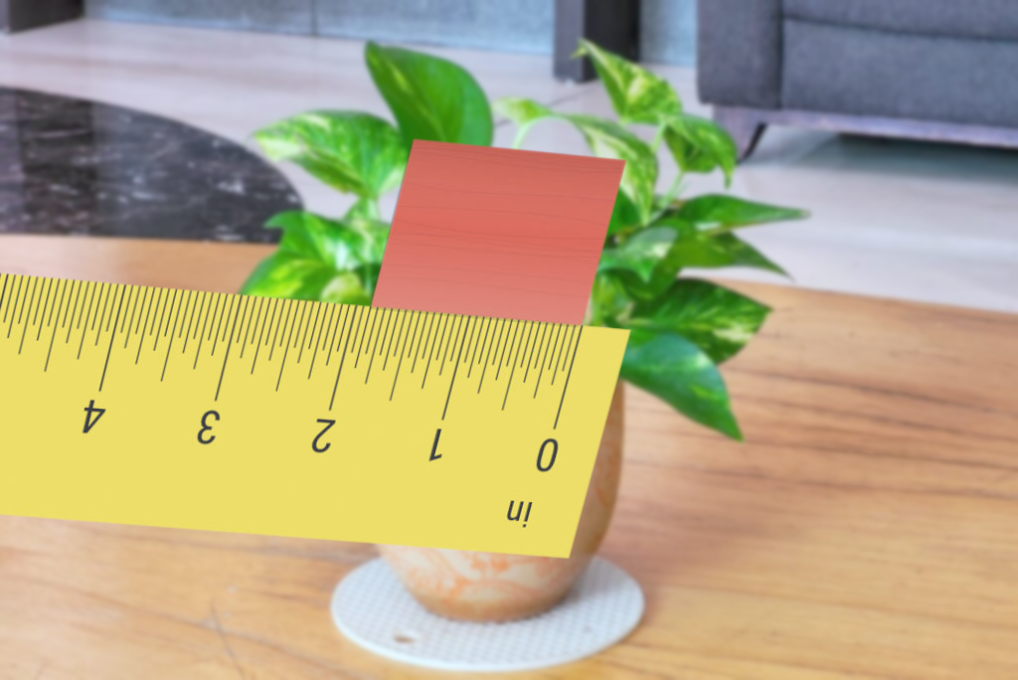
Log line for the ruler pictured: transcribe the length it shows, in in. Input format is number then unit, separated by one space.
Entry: 1.875 in
